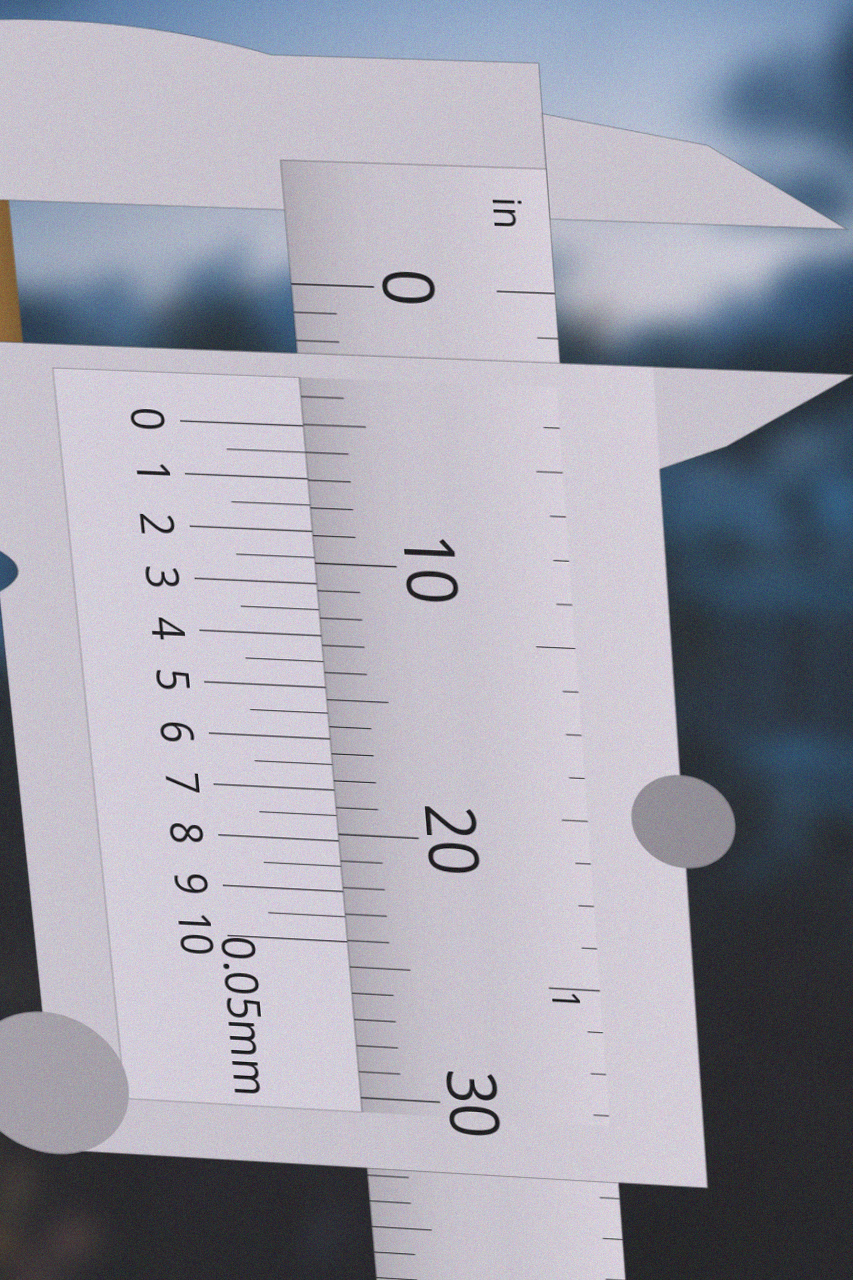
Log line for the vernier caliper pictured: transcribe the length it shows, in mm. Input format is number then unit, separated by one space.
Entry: 5.05 mm
